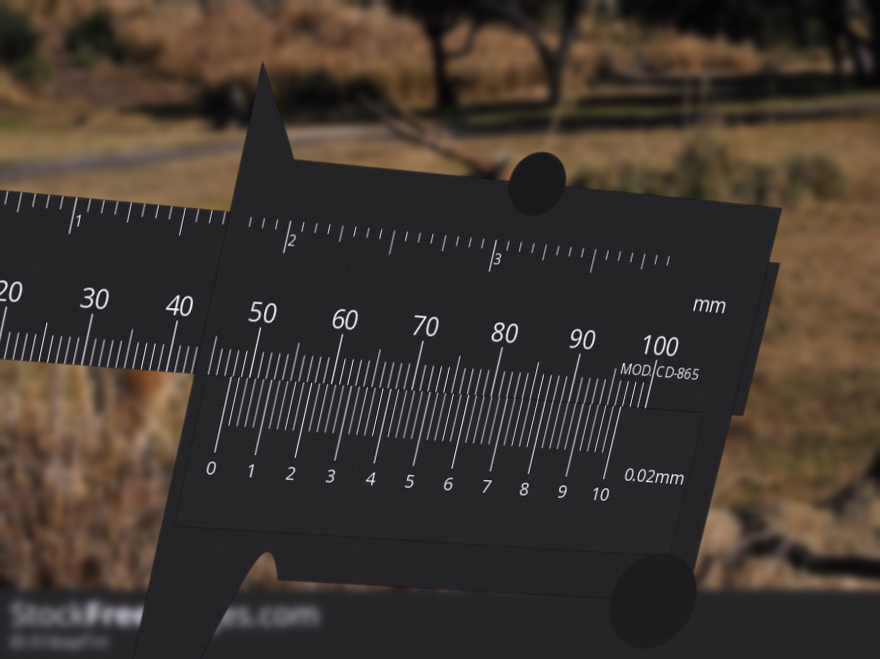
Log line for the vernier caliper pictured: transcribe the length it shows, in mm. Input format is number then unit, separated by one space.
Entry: 47.8 mm
